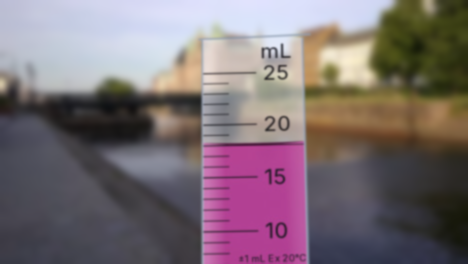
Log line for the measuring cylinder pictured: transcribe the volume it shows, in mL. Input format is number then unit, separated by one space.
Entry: 18 mL
